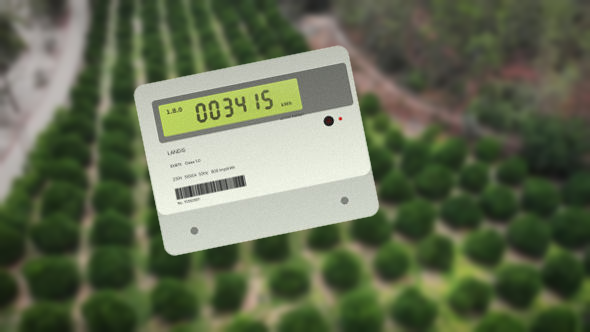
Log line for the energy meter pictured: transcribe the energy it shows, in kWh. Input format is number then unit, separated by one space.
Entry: 3415 kWh
